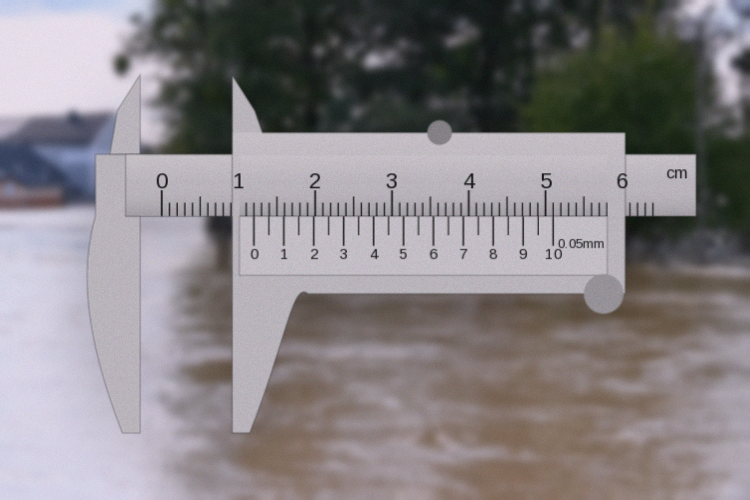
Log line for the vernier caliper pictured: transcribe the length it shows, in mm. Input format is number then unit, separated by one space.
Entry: 12.0 mm
